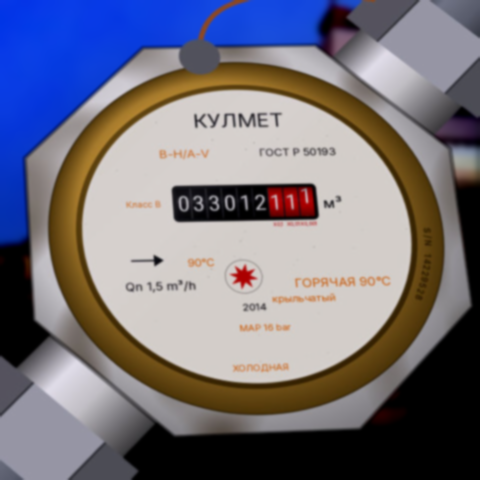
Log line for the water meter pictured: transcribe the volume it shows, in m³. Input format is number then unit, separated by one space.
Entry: 33012.111 m³
